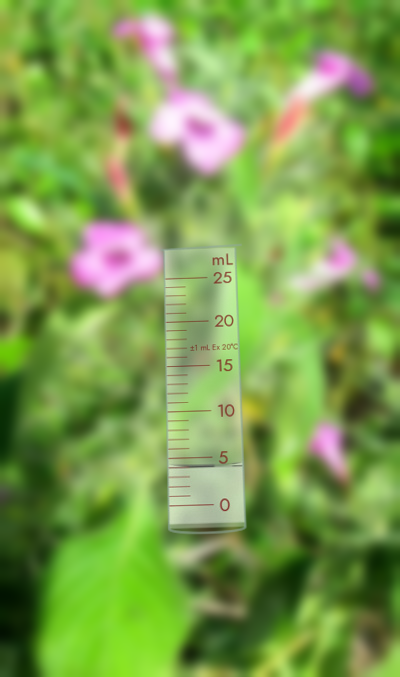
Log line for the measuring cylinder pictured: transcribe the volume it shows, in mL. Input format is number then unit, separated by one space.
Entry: 4 mL
